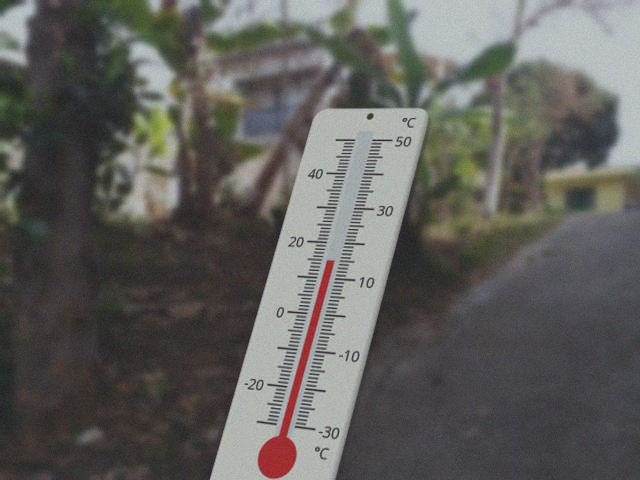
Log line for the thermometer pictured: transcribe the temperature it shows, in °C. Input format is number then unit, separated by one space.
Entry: 15 °C
